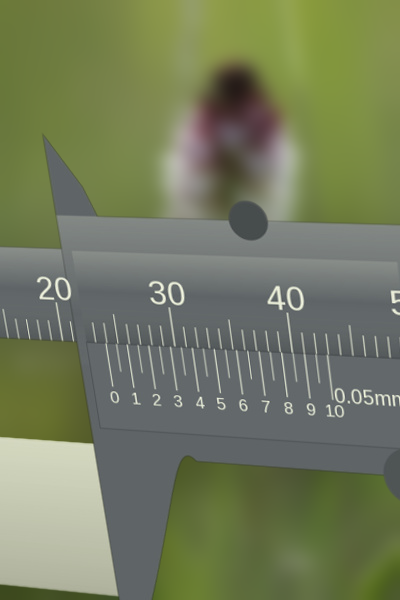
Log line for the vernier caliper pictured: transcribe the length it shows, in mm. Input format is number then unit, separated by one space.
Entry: 23.9 mm
